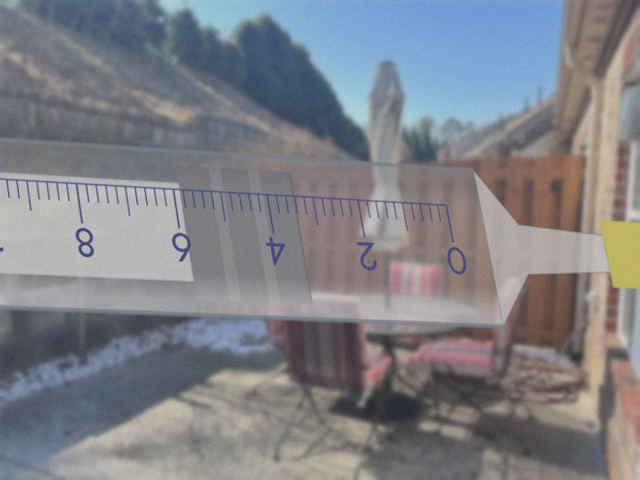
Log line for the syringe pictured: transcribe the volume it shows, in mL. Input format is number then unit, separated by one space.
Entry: 3.4 mL
